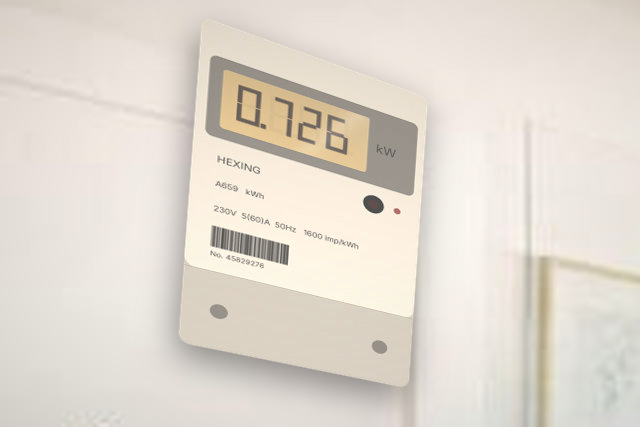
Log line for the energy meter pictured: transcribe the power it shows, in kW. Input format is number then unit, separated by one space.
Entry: 0.726 kW
